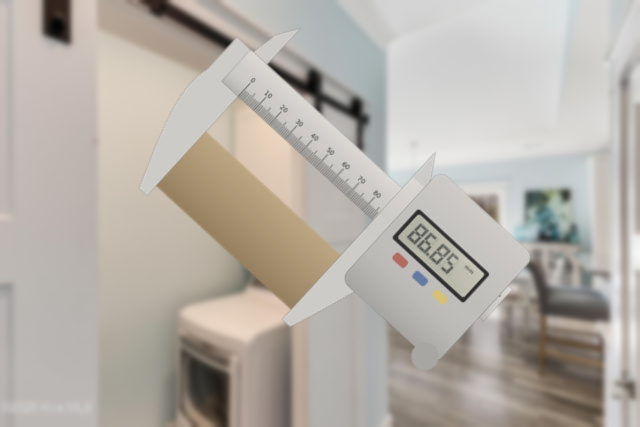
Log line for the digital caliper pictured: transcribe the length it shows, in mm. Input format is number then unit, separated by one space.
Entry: 86.85 mm
